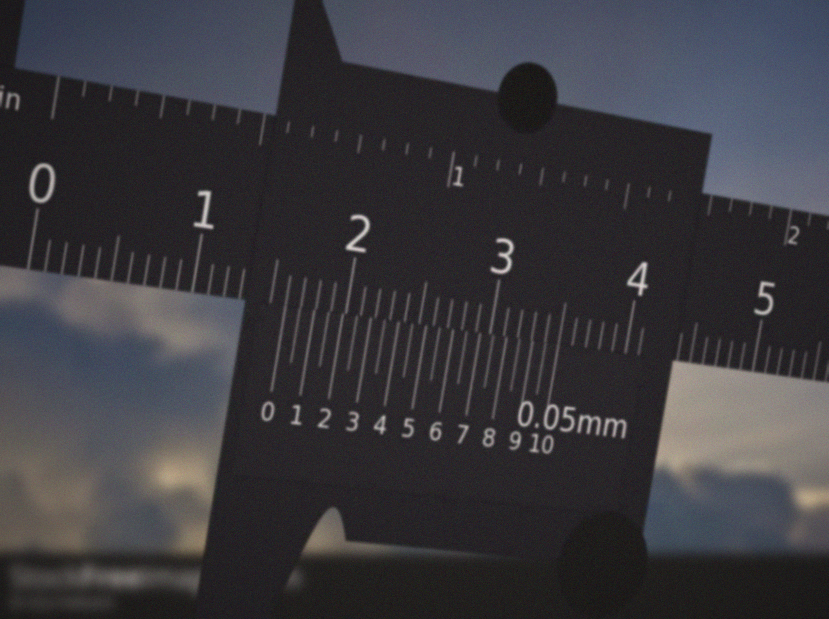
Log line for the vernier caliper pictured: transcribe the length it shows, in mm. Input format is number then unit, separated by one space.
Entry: 16.0 mm
